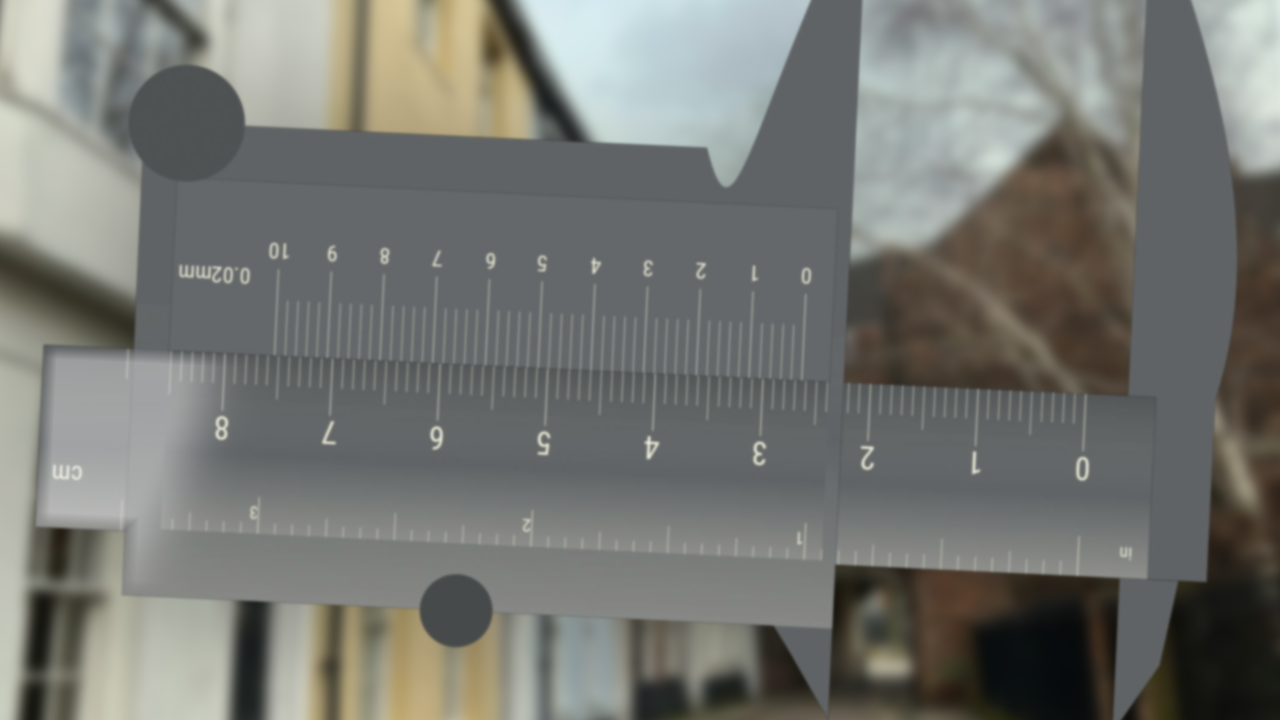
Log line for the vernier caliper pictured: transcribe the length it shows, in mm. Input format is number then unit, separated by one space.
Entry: 26.4 mm
